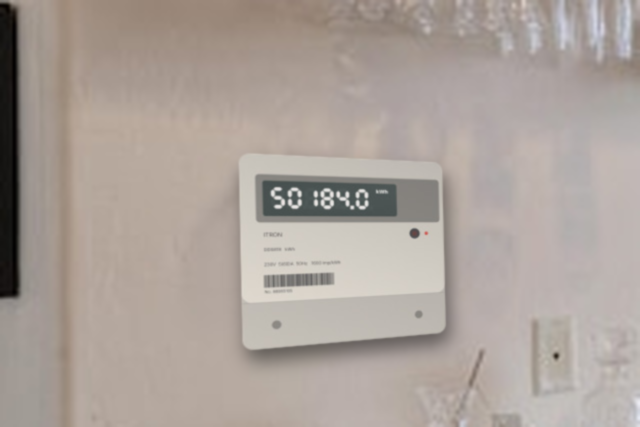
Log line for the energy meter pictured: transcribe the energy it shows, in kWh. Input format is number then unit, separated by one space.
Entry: 50184.0 kWh
